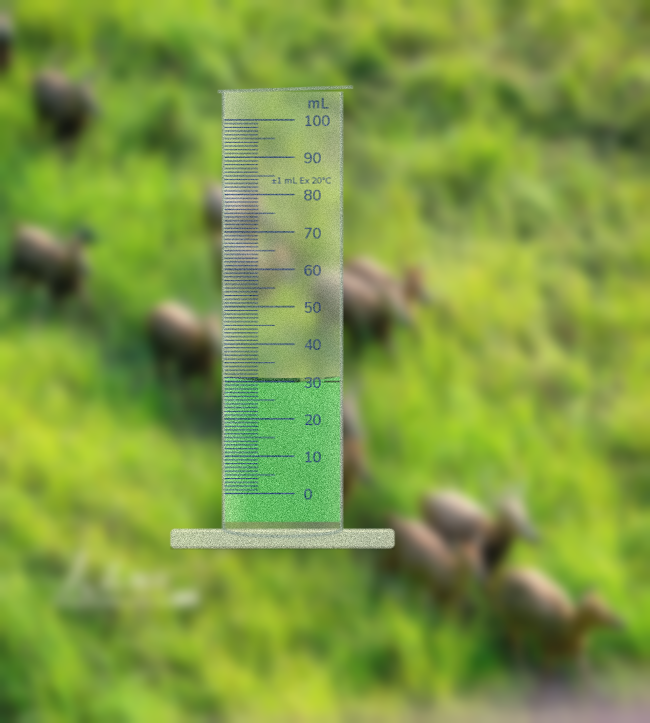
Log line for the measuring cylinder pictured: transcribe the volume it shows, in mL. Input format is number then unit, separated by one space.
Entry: 30 mL
